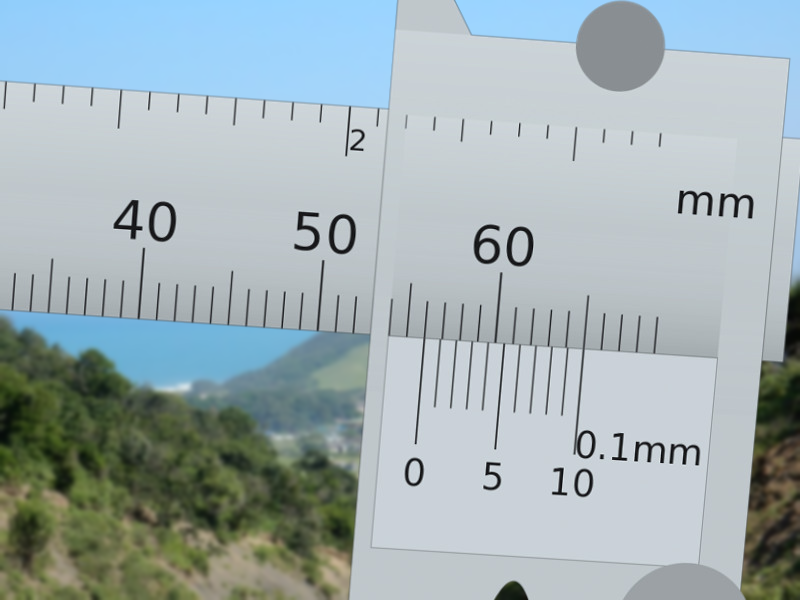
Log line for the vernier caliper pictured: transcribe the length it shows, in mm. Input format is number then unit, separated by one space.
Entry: 56.0 mm
